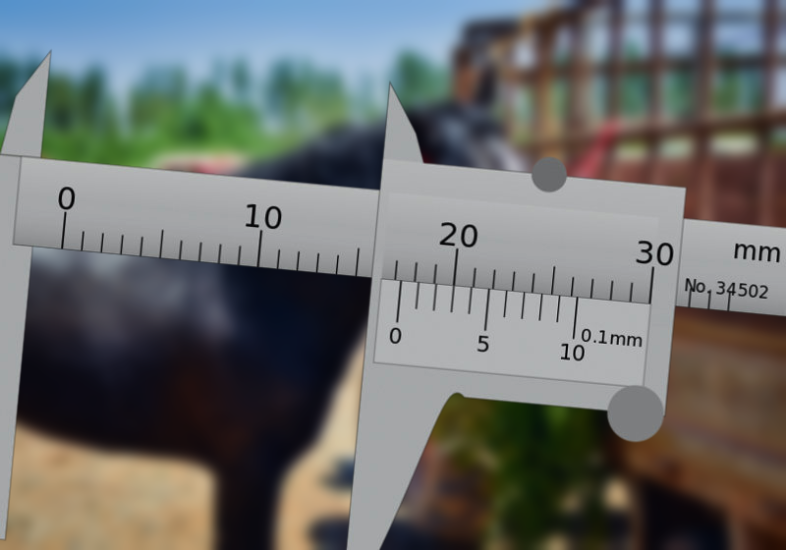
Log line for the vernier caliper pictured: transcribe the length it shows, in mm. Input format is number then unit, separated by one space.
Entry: 17.3 mm
